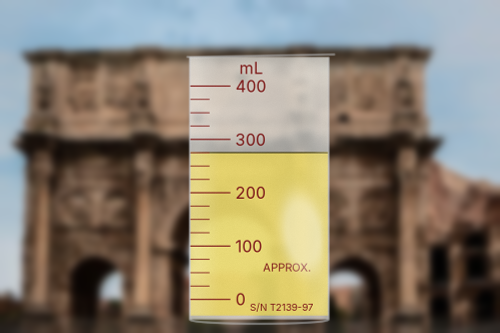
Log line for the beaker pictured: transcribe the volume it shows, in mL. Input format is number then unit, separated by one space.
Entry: 275 mL
